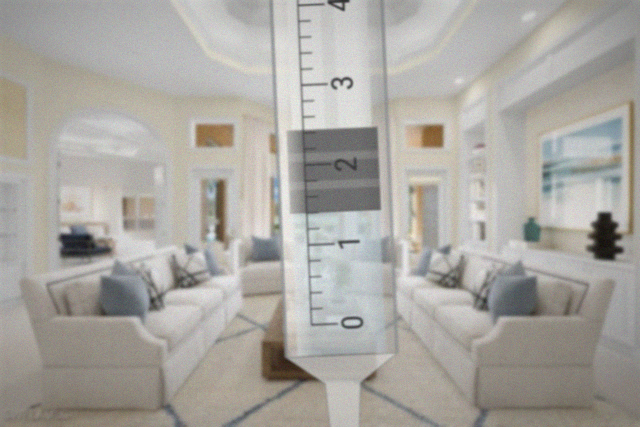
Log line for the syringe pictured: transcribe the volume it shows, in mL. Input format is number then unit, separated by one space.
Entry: 1.4 mL
